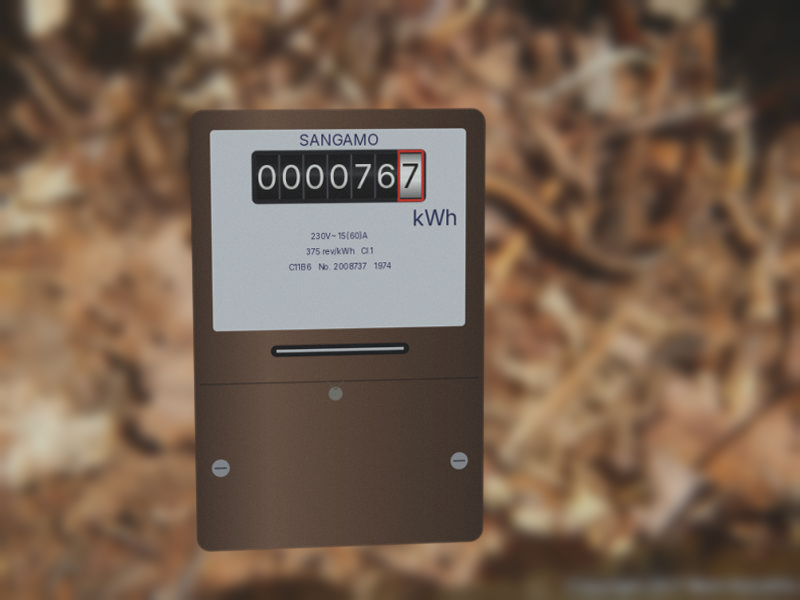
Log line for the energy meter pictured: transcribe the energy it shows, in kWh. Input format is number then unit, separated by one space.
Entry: 76.7 kWh
